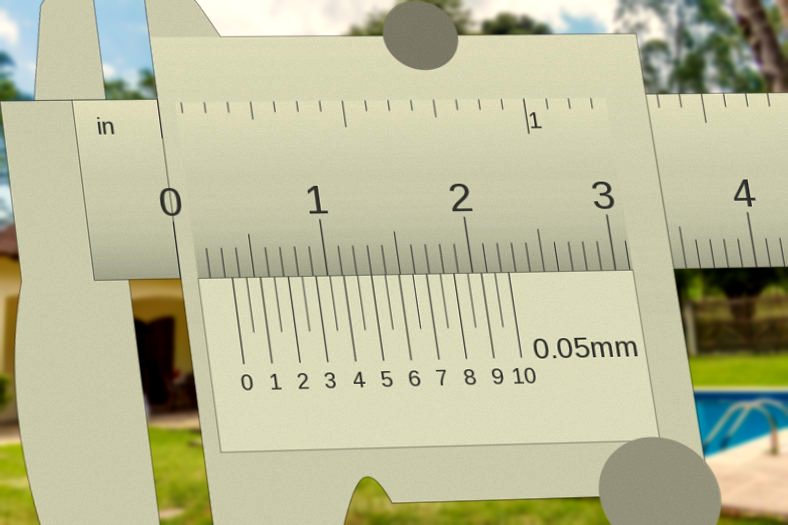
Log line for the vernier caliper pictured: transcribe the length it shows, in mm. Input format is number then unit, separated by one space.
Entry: 3.5 mm
